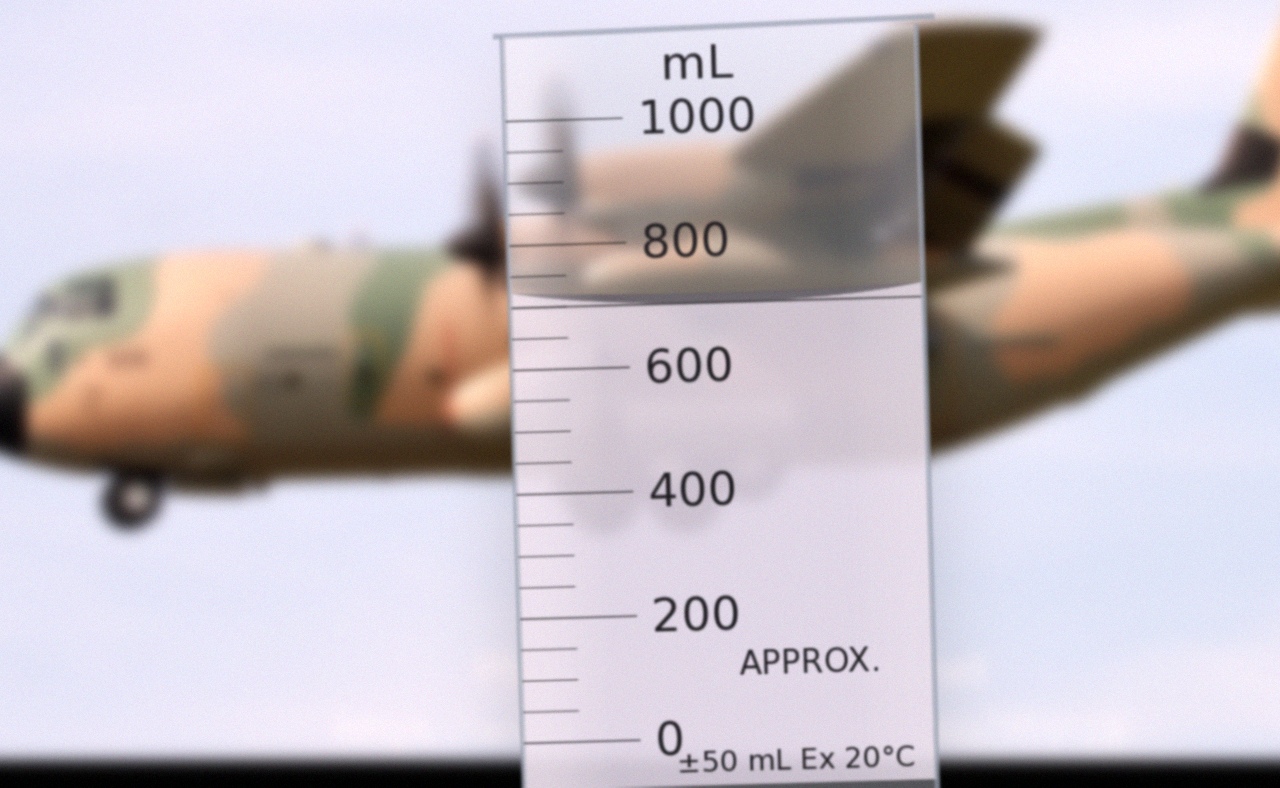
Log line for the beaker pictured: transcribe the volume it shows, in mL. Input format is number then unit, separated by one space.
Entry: 700 mL
